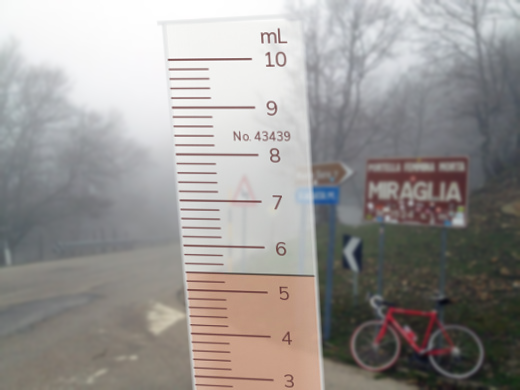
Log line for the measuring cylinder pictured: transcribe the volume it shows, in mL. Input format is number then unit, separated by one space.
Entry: 5.4 mL
